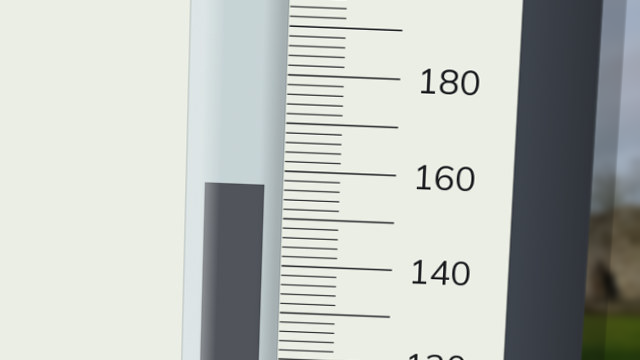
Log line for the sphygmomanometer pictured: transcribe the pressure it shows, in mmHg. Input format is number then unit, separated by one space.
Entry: 157 mmHg
